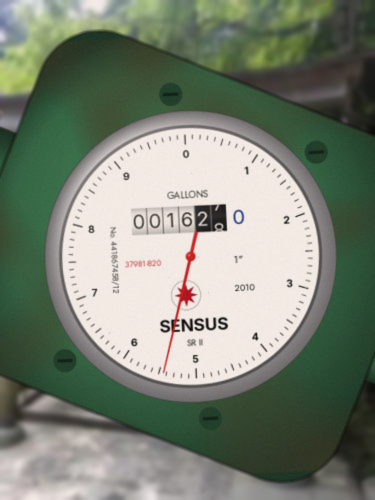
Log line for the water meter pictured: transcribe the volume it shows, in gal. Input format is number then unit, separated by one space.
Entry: 16275.4 gal
